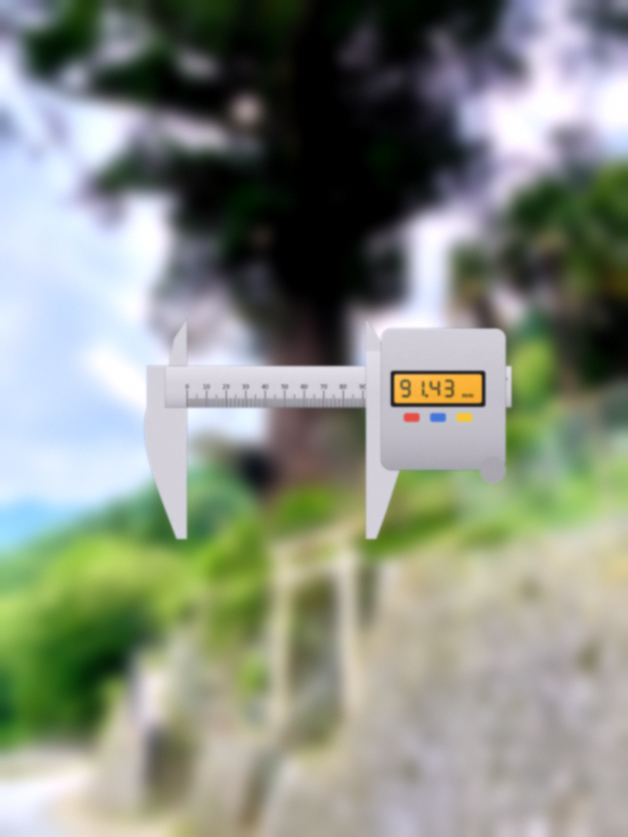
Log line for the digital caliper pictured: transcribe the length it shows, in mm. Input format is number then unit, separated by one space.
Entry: 91.43 mm
